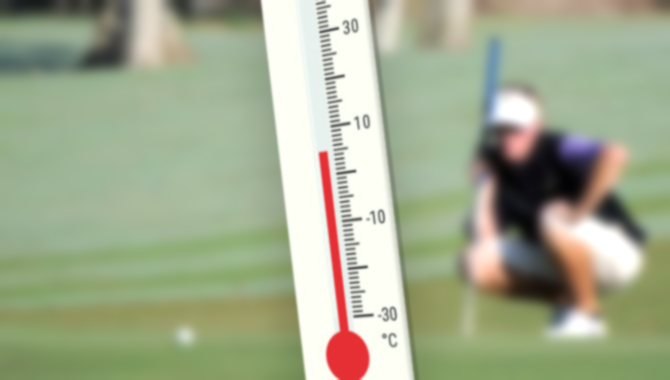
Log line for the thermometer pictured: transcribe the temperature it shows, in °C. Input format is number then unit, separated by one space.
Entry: 5 °C
